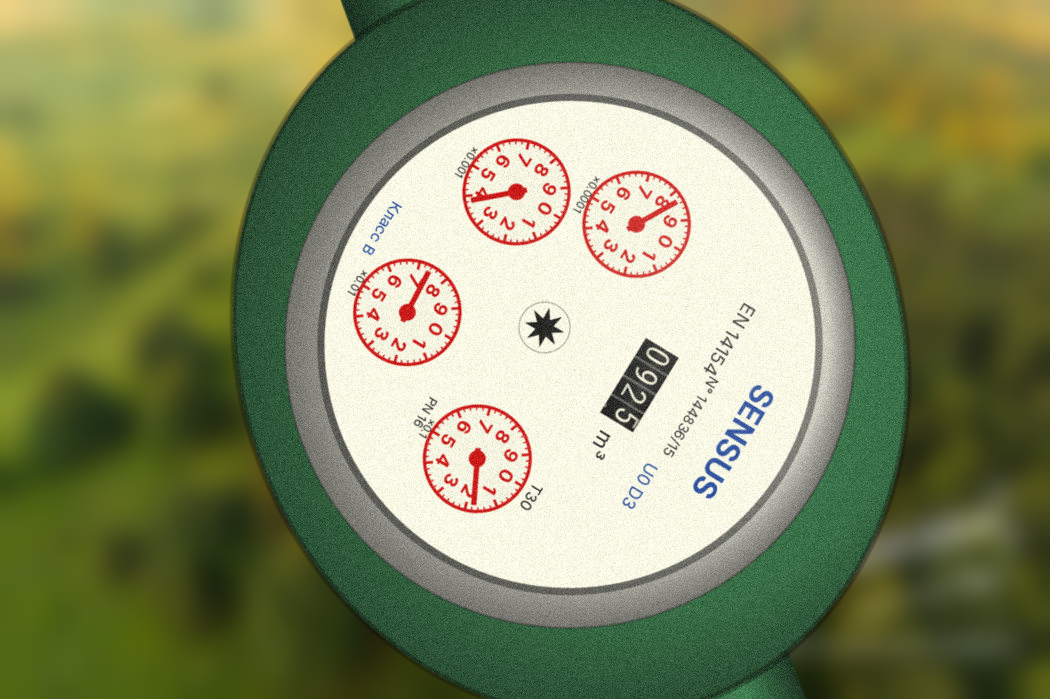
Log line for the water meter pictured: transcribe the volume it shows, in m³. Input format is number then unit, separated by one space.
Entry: 925.1738 m³
